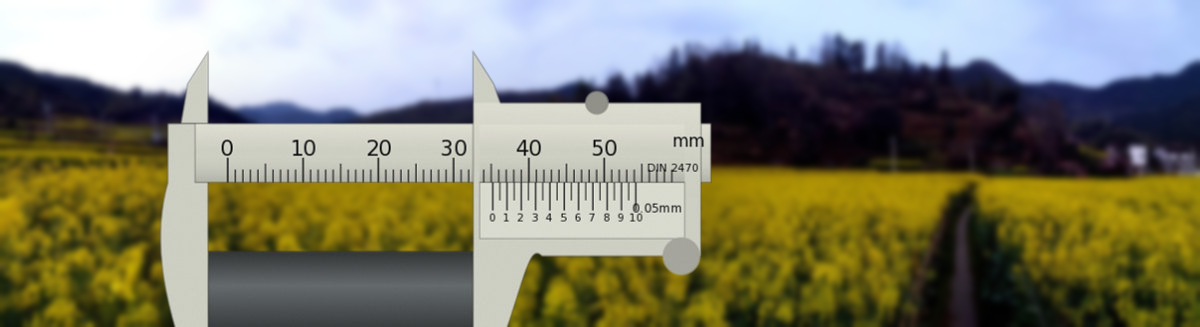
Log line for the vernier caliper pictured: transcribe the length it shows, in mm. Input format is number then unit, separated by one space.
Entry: 35.2 mm
